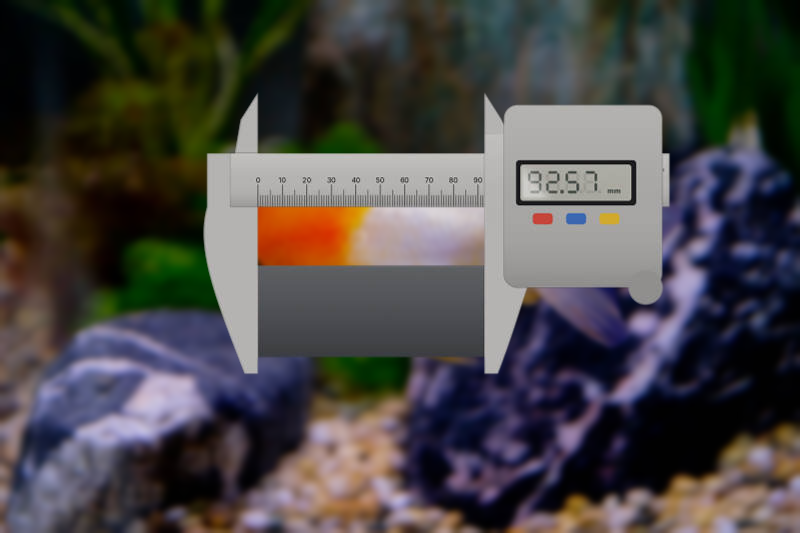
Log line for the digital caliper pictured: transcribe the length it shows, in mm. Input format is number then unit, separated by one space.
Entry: 92.57 mm
